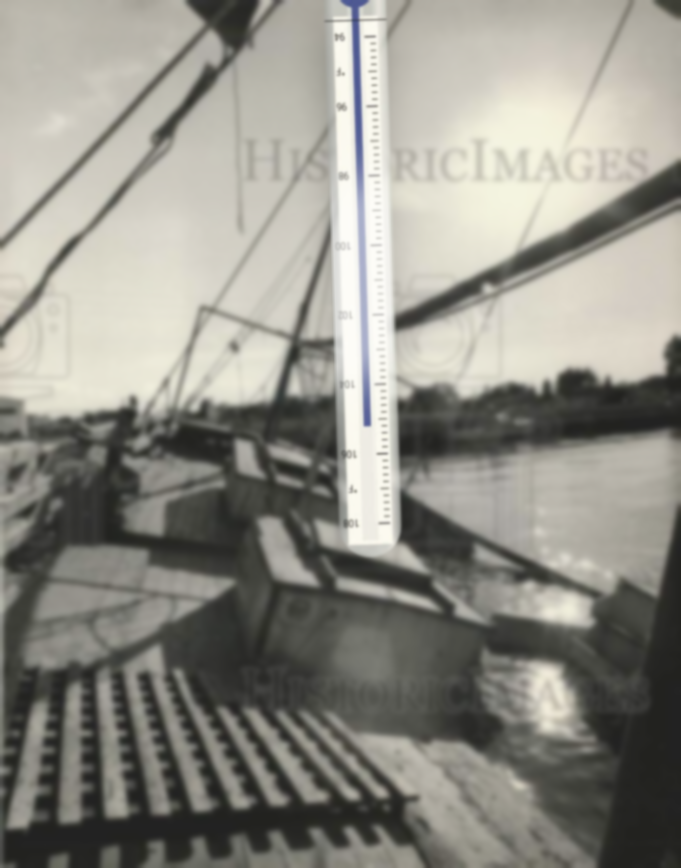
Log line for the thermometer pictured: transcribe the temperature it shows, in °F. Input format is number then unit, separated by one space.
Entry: 105.2 °F
